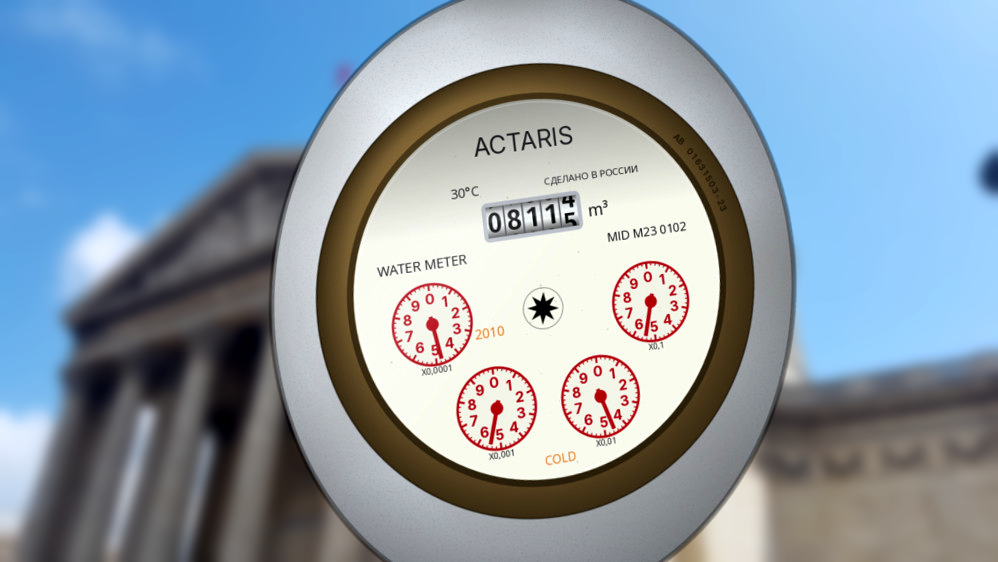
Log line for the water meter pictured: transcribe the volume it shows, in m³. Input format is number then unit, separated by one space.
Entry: 8114.5454 m³
